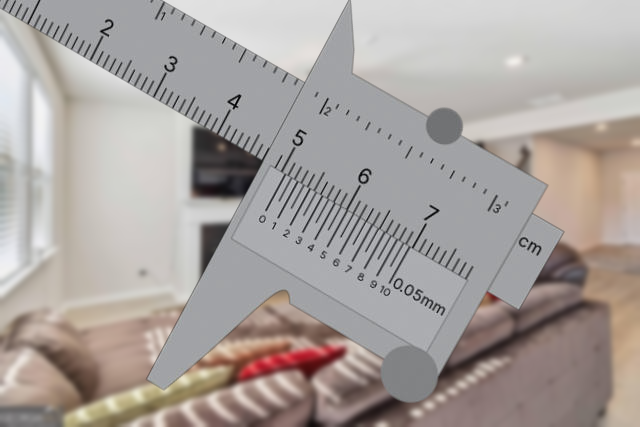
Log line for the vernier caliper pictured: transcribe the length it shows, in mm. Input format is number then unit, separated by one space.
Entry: 50.6 mm
